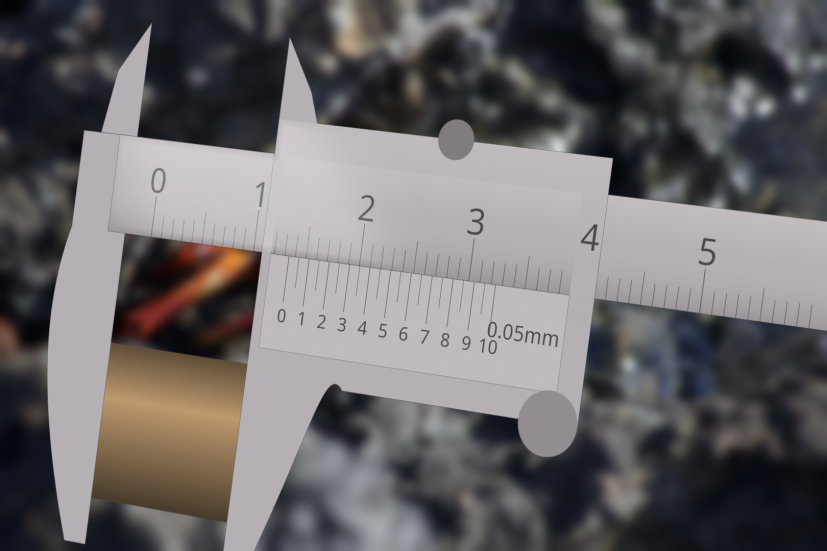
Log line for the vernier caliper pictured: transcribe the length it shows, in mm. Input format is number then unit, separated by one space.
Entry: 13.4 mm
